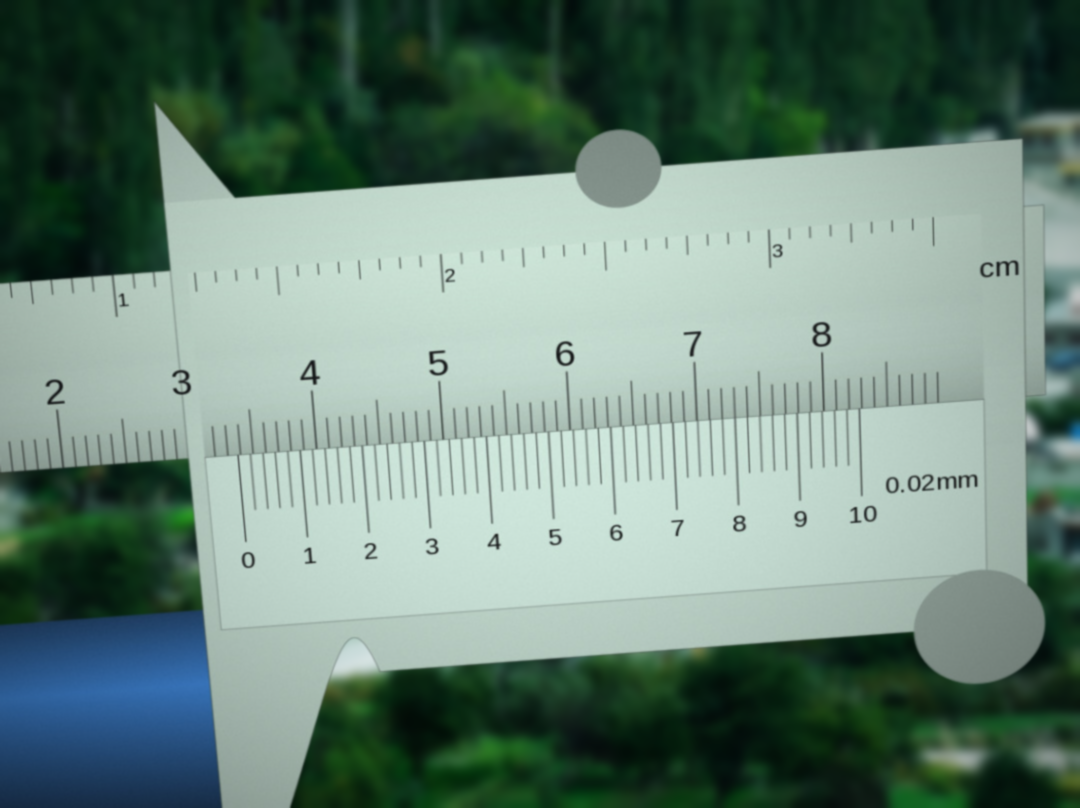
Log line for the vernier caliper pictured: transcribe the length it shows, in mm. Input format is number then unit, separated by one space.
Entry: 33.8 mm
